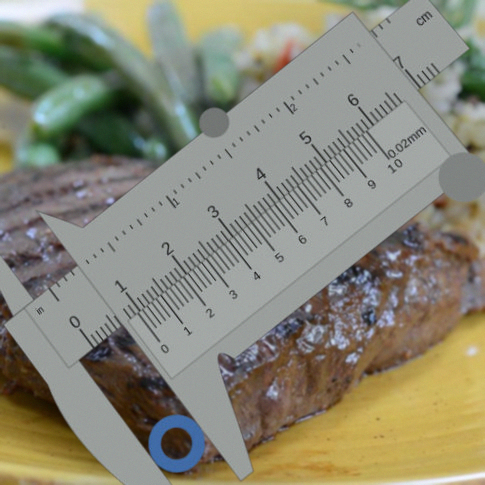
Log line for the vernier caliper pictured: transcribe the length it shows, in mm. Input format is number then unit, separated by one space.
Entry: 9.5 mm
